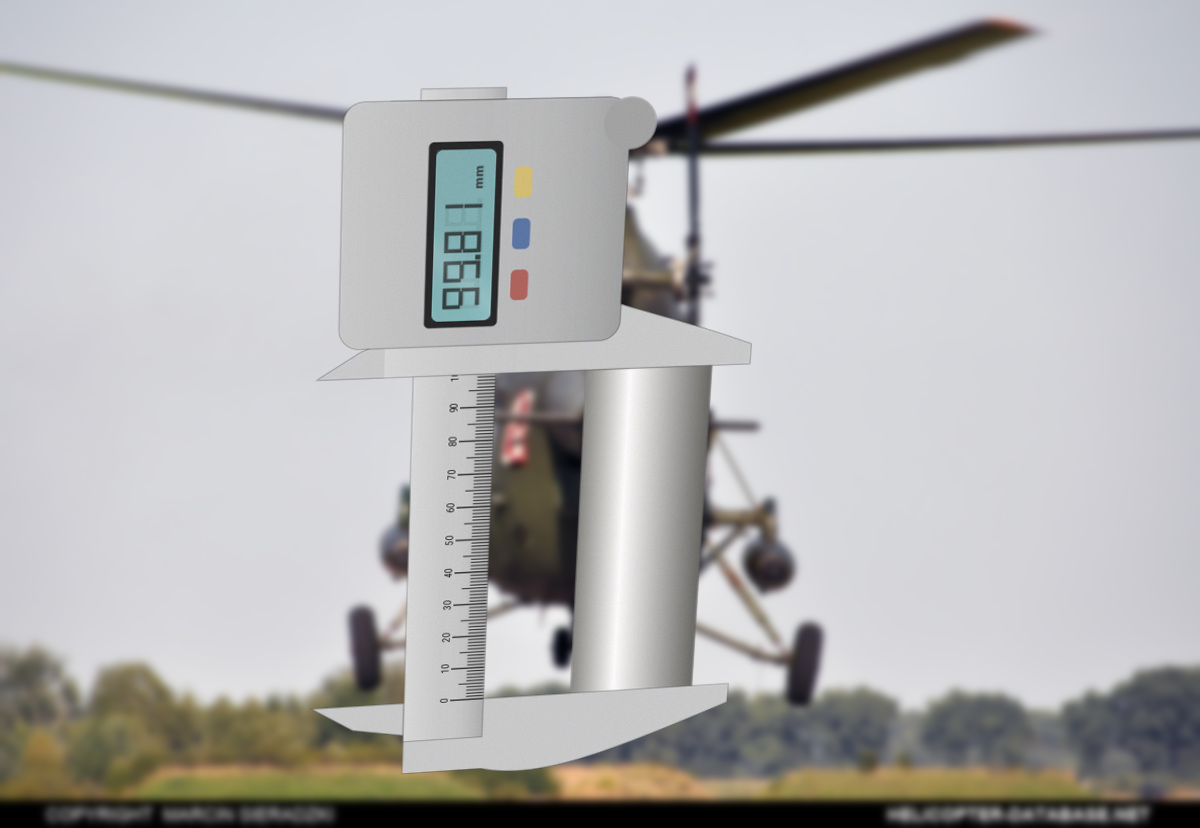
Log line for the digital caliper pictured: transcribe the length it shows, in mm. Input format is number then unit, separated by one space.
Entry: 99.81 mm
